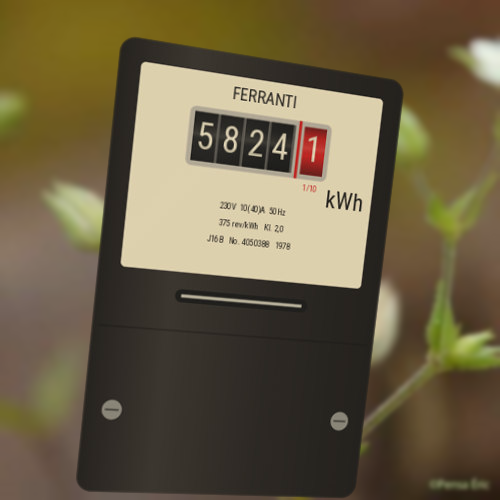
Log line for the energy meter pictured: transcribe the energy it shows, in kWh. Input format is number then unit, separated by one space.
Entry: 5824.1 kWh
